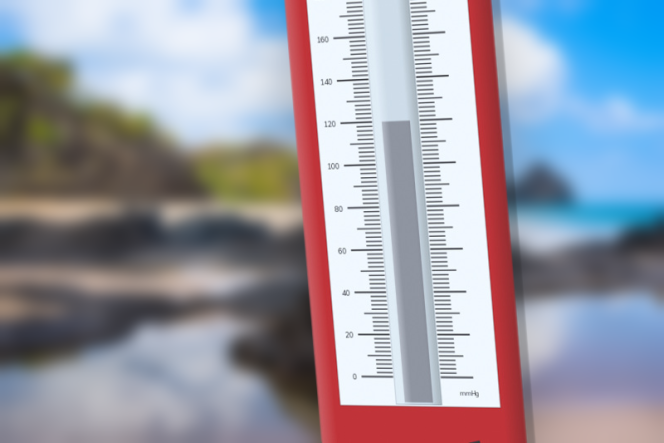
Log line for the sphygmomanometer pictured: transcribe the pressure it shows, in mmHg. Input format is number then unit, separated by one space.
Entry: 120 mmHg
